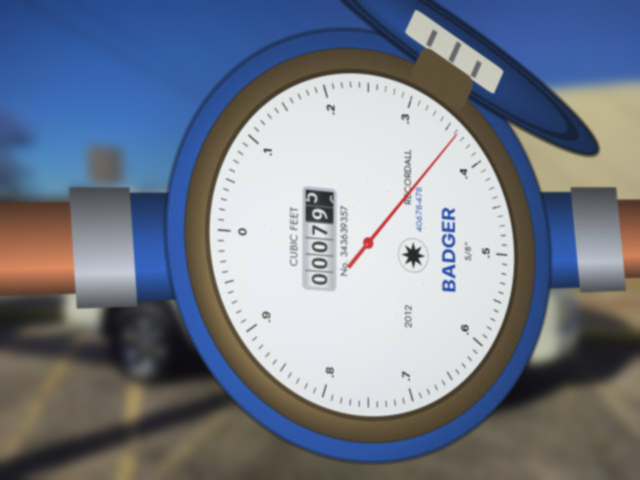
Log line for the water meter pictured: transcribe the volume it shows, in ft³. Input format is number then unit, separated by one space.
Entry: 795.36 ft³
